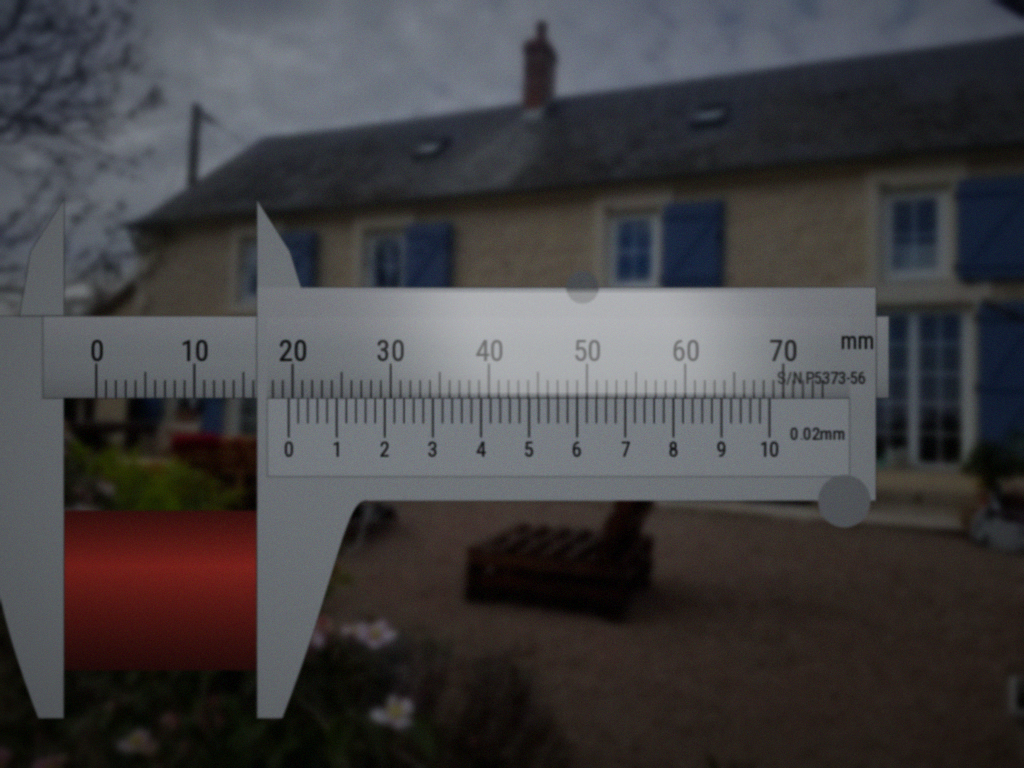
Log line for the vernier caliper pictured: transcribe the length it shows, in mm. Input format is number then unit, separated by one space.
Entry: 19.6 mm
